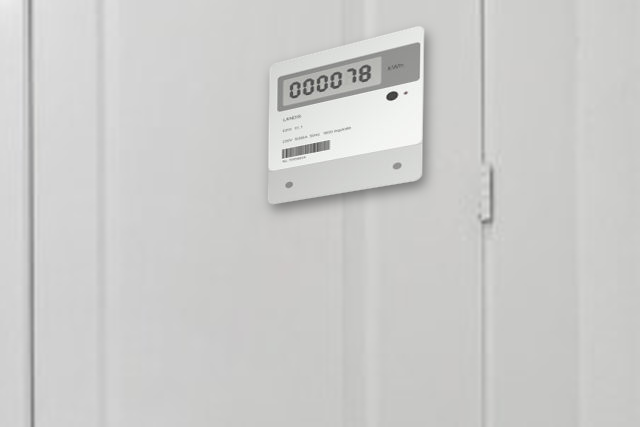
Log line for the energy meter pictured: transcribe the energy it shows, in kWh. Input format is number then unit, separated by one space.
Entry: 78 kWh
